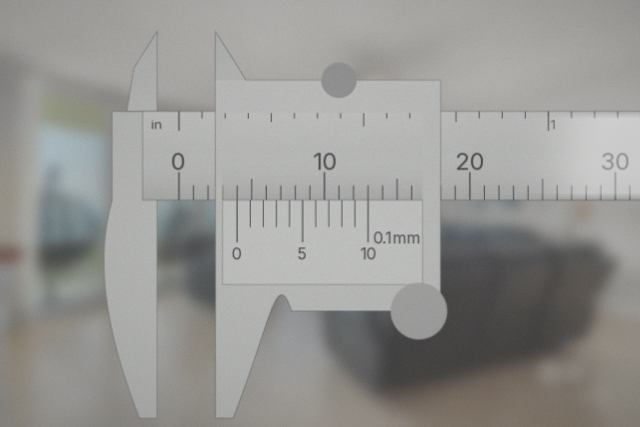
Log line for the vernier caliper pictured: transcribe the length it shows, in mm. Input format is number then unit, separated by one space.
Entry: 4.0 mm
